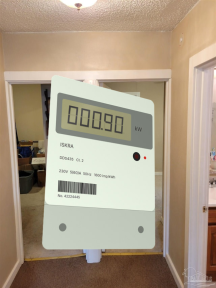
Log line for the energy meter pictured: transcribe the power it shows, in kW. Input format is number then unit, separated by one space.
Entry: 0.90 kW
